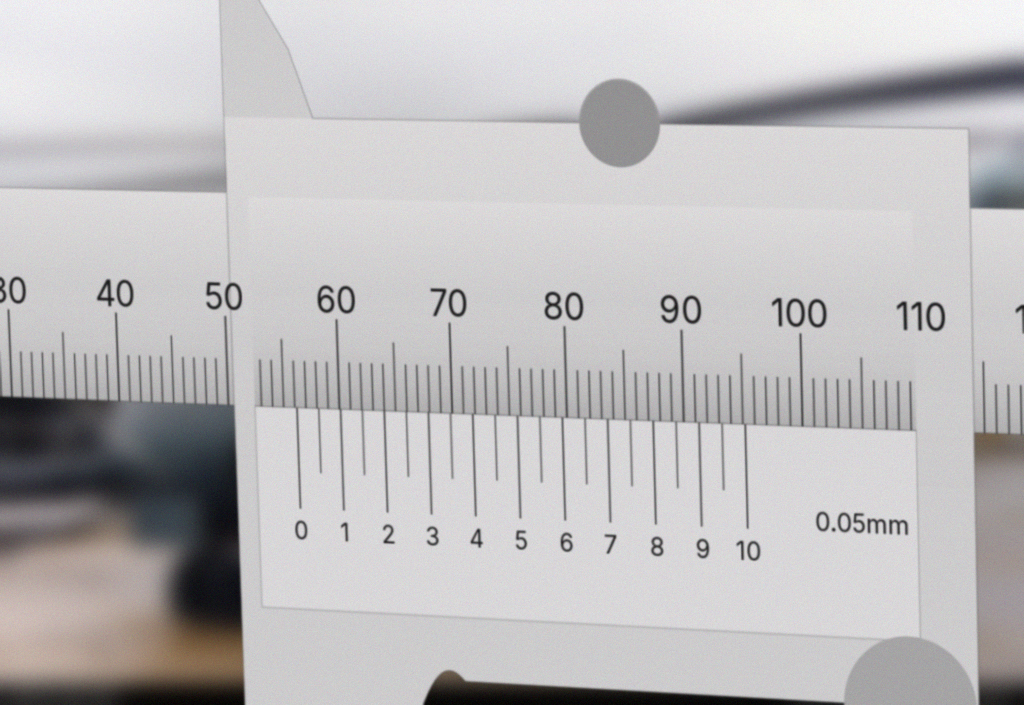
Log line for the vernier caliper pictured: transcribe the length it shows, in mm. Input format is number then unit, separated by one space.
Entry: 56.2 mm
